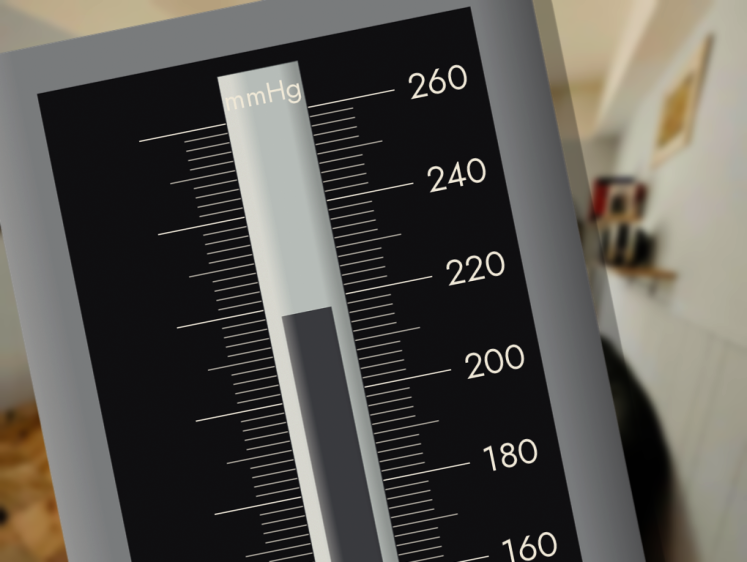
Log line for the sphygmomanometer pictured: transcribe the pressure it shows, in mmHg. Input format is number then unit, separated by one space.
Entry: 218 mmHg
